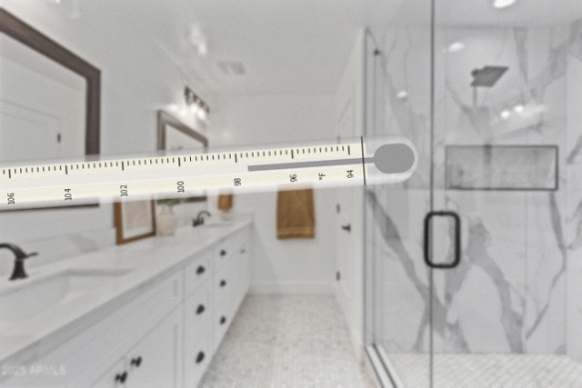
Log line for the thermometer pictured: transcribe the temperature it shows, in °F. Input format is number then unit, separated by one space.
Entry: 97.6 °F
